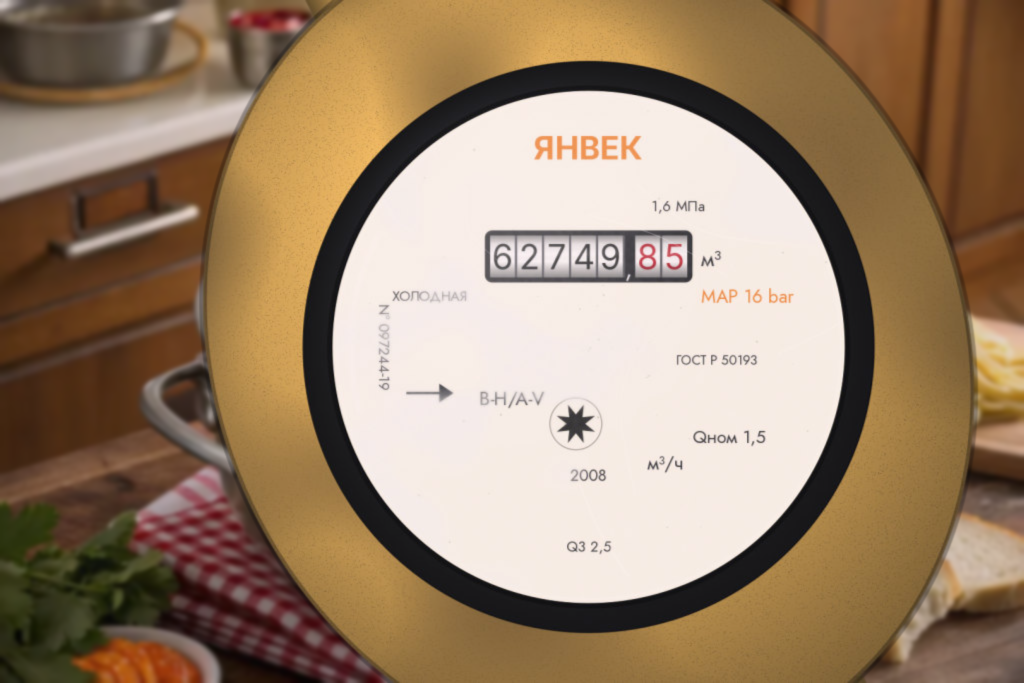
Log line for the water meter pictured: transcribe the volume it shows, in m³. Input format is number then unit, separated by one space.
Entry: 62749.85 m³
